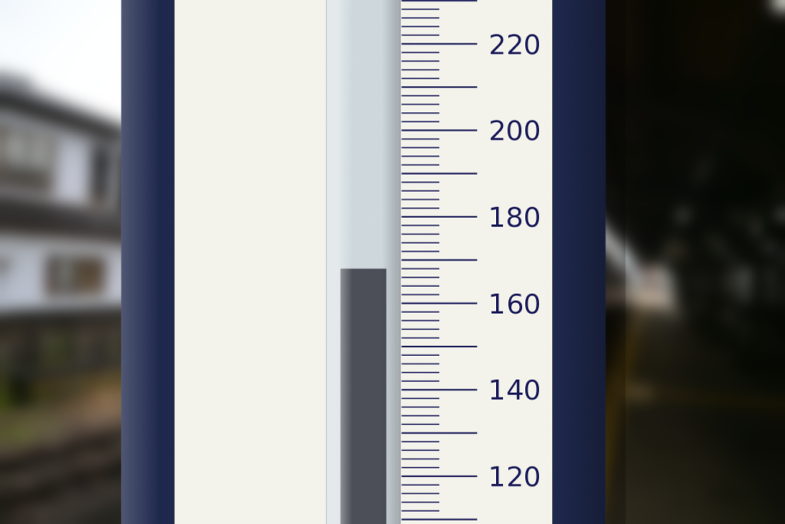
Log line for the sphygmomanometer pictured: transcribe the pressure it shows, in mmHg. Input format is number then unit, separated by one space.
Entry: 168 mmHg
